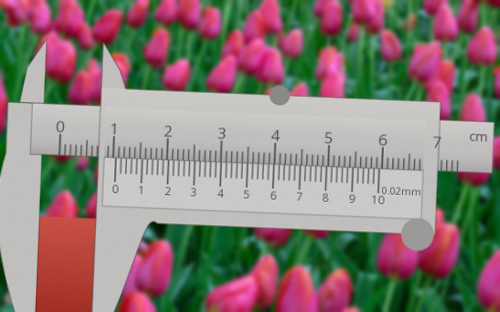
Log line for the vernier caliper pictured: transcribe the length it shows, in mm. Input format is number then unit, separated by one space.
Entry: 10.5 mm
